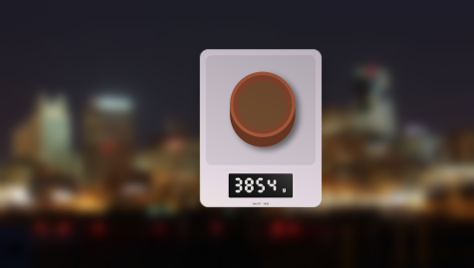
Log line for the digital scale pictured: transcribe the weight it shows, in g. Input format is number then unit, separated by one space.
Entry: 3854 g
